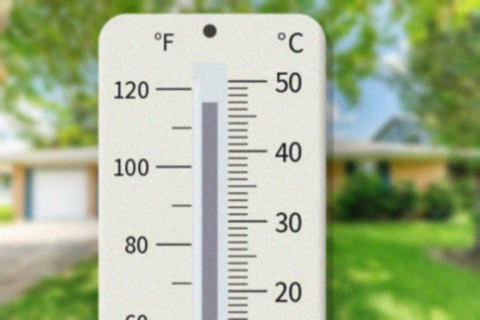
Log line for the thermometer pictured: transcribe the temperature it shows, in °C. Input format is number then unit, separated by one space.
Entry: 47 °C
